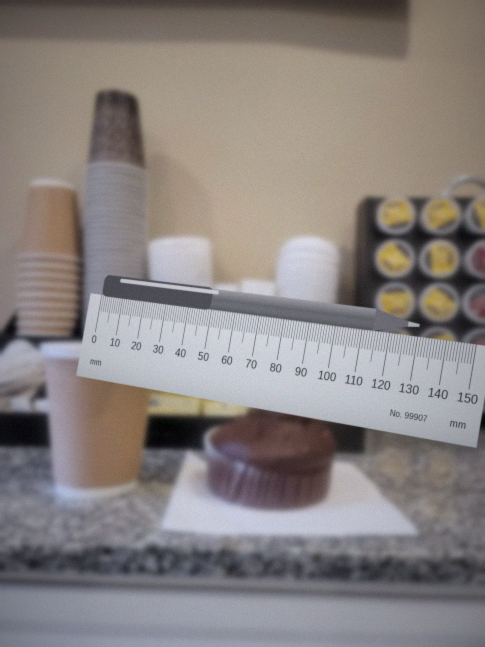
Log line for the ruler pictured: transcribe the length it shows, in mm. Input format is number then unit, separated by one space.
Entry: 130 mm
